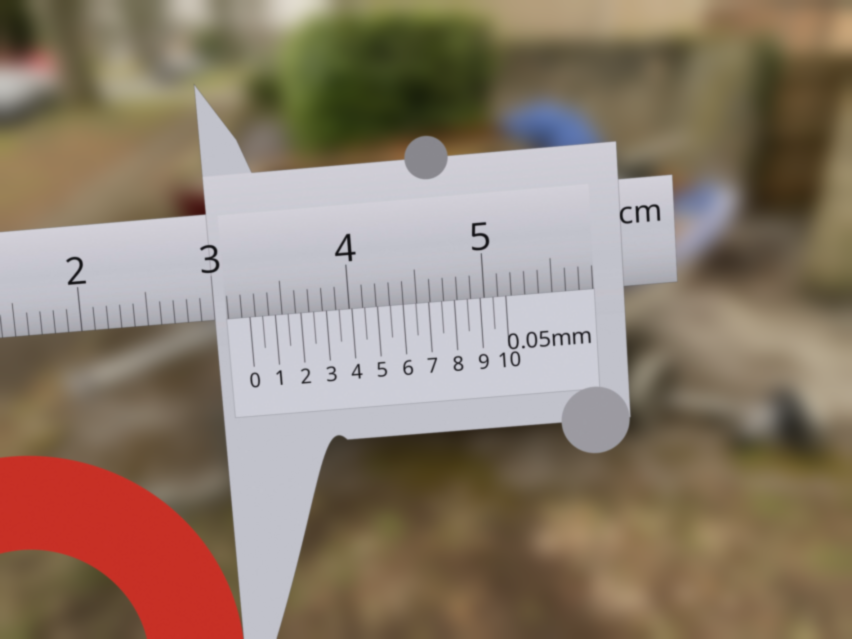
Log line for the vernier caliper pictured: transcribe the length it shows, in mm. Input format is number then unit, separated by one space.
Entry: 32.6 mm
